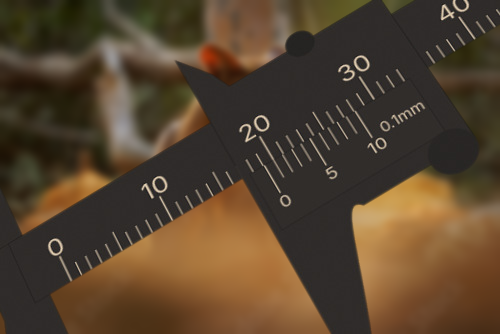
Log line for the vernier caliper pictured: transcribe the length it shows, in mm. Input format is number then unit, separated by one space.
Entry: 19.1 mm
